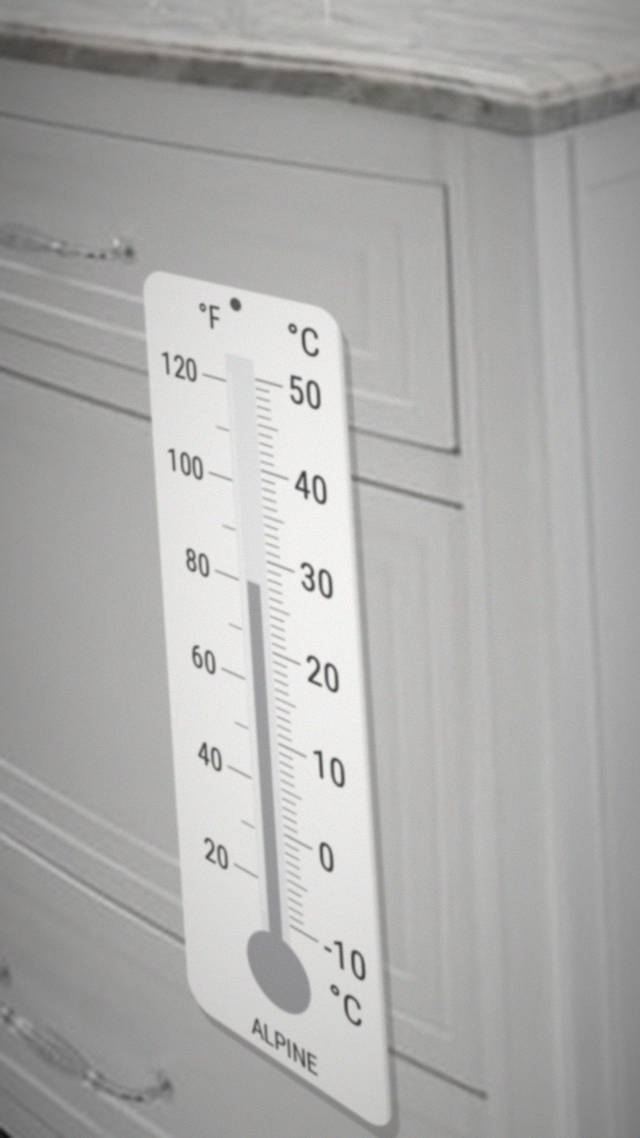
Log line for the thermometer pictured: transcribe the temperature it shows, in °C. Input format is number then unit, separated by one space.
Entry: 27 °C
